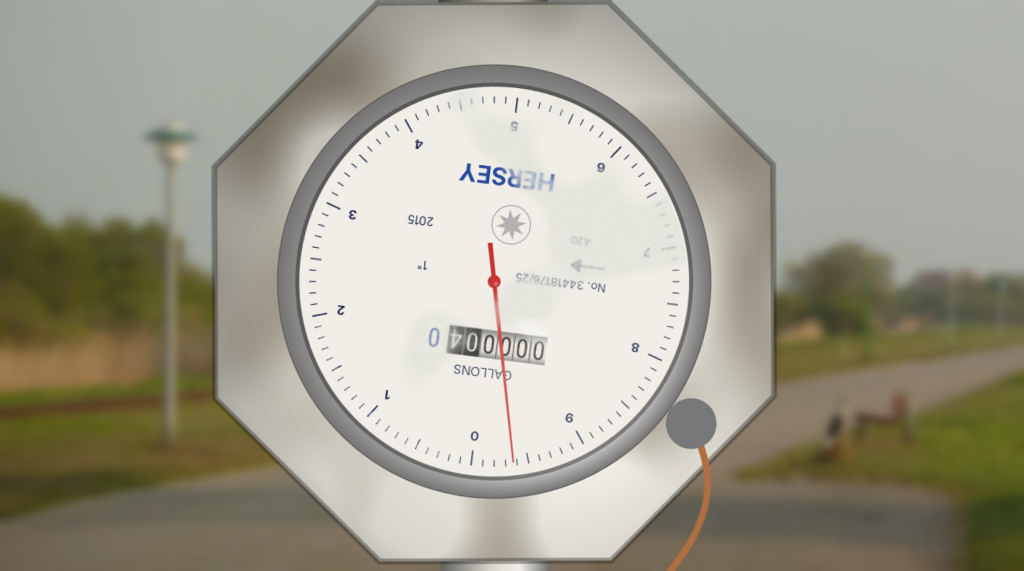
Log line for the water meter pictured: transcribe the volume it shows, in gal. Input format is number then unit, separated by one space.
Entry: 39.6 gal
